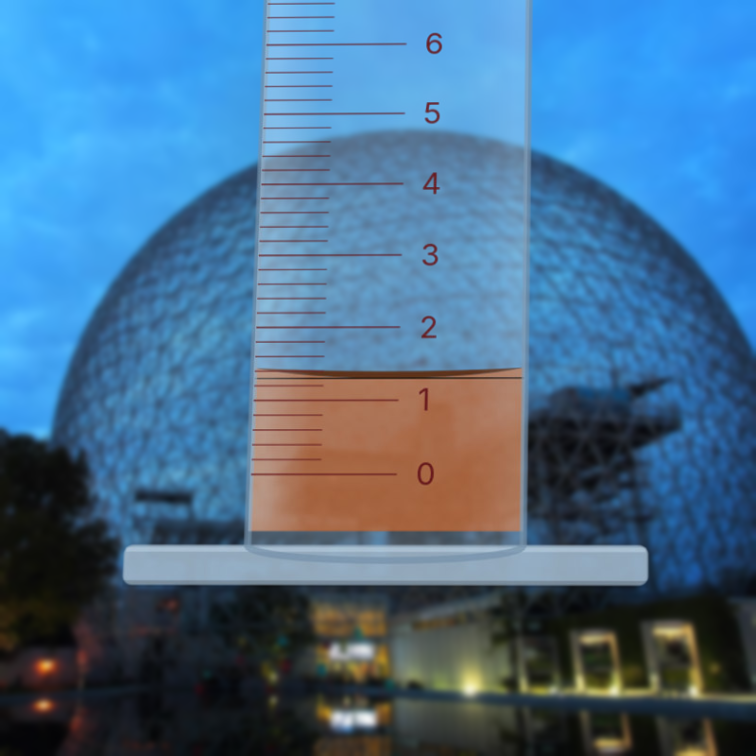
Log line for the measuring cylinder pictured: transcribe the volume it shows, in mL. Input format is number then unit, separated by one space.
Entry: 1.3 mL
